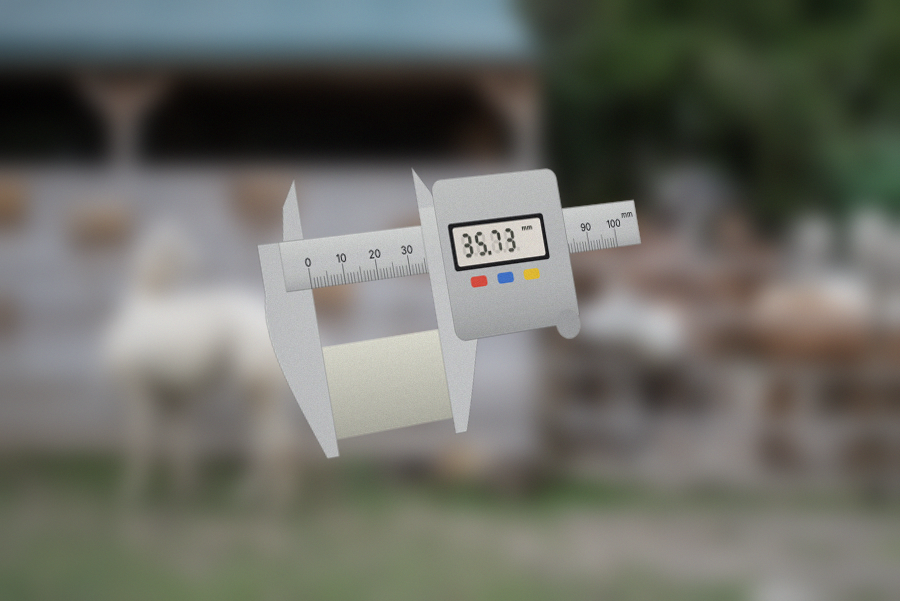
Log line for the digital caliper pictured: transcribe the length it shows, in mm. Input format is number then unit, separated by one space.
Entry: 35.73 mm
